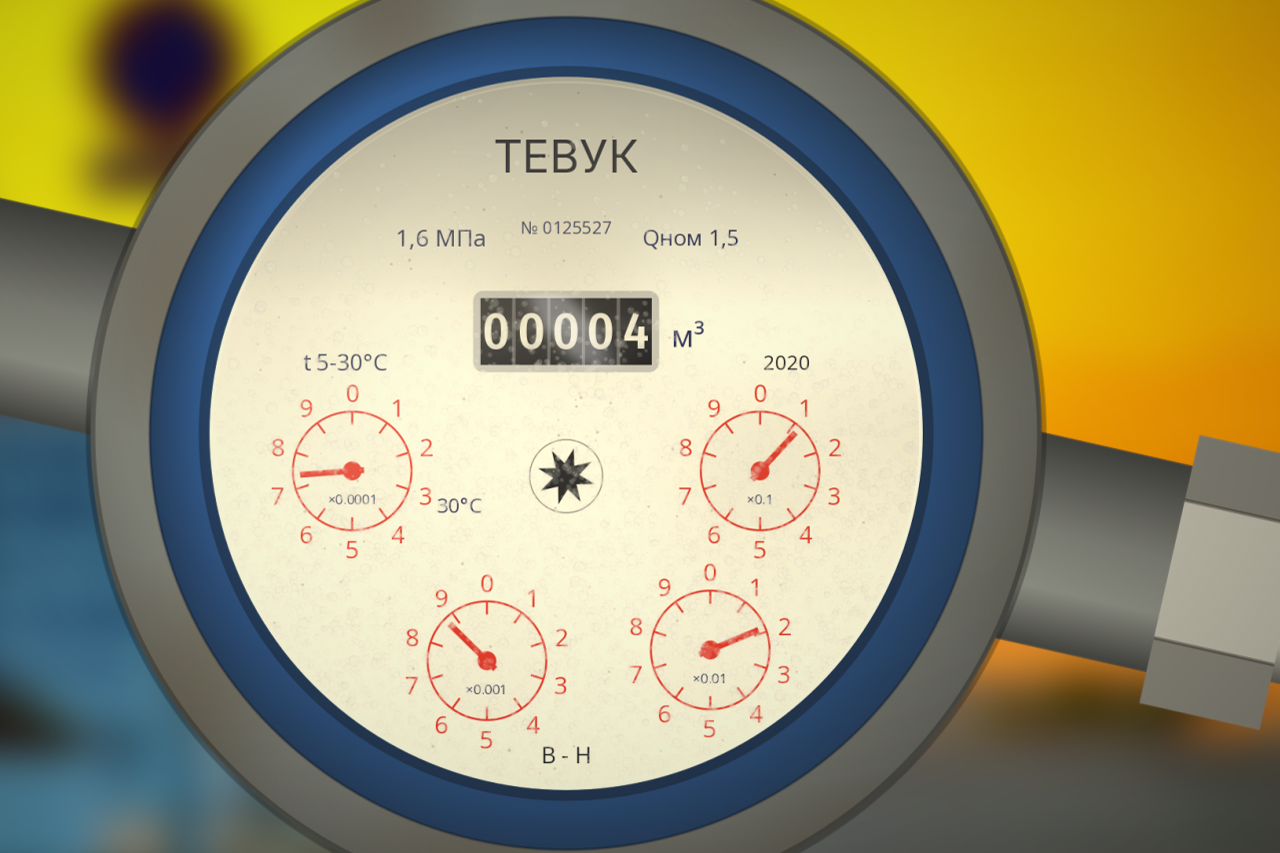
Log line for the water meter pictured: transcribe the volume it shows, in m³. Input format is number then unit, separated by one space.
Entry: 4.1187 m³
